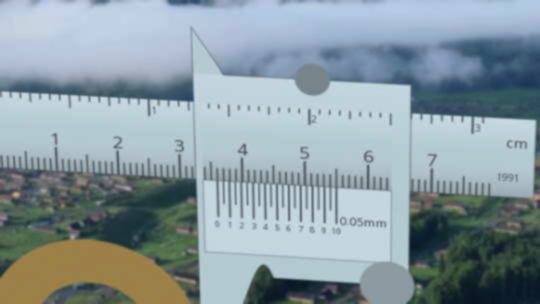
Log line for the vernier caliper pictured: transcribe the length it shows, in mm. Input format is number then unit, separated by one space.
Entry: 36.0 mm
